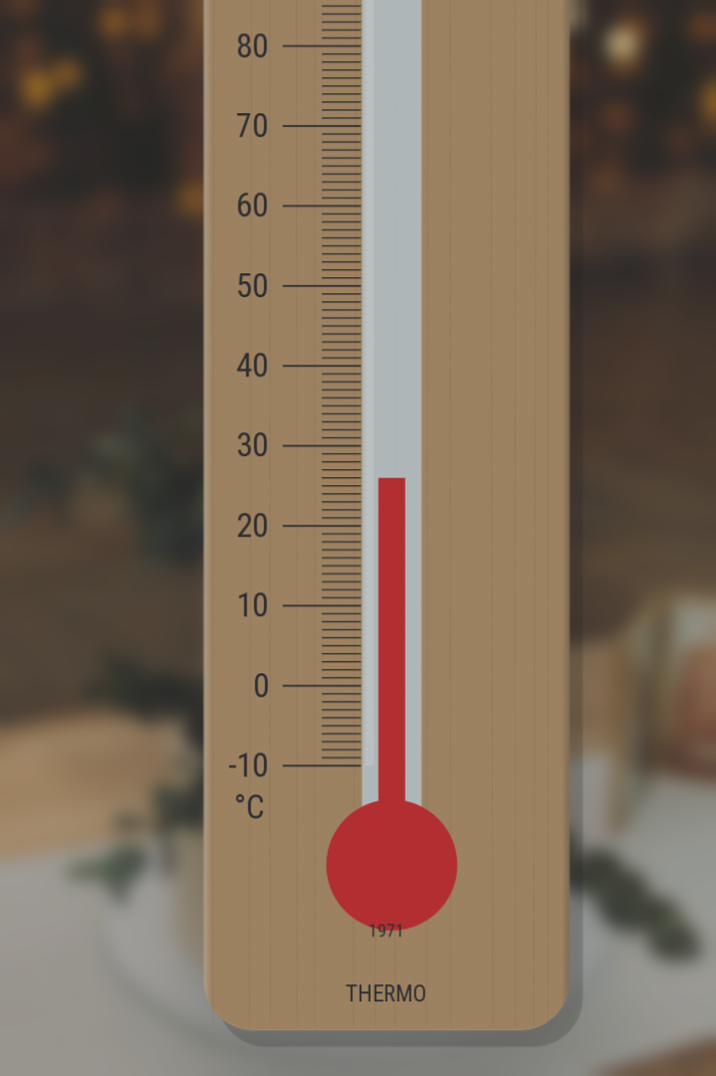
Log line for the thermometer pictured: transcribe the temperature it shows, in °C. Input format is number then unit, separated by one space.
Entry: 26 °C
